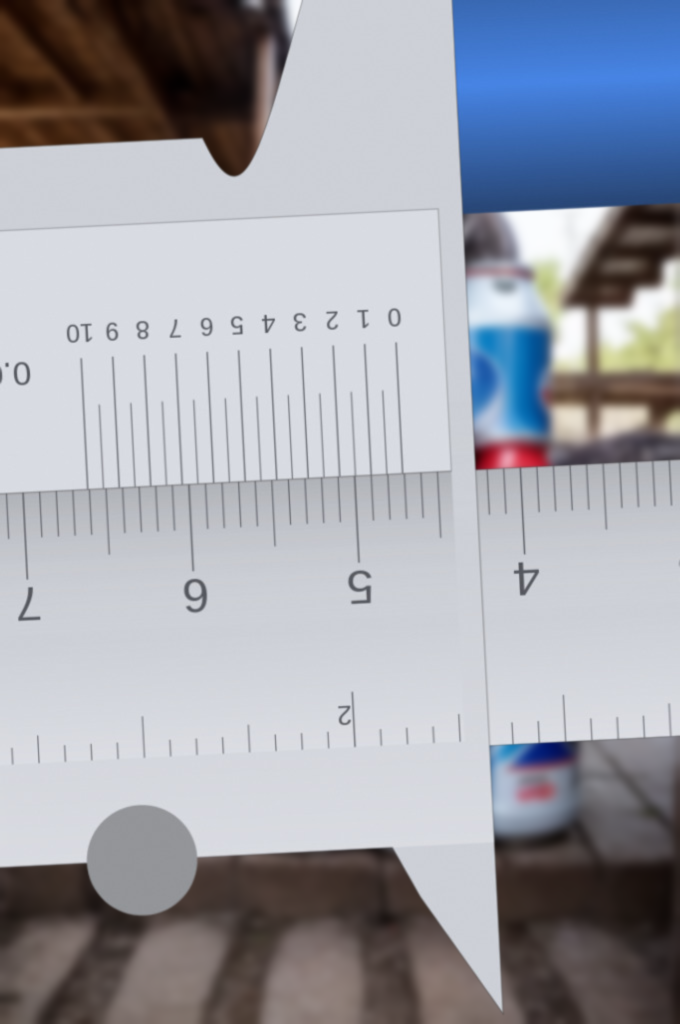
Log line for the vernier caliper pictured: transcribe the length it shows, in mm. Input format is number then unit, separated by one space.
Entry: 47.1 mm
